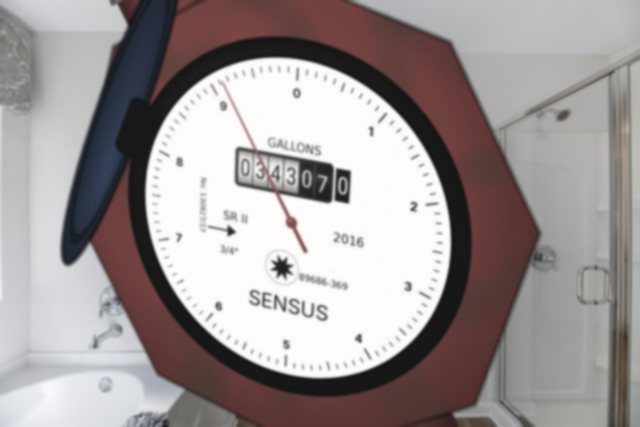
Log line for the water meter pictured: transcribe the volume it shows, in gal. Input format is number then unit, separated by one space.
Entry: 343069.1 gal
